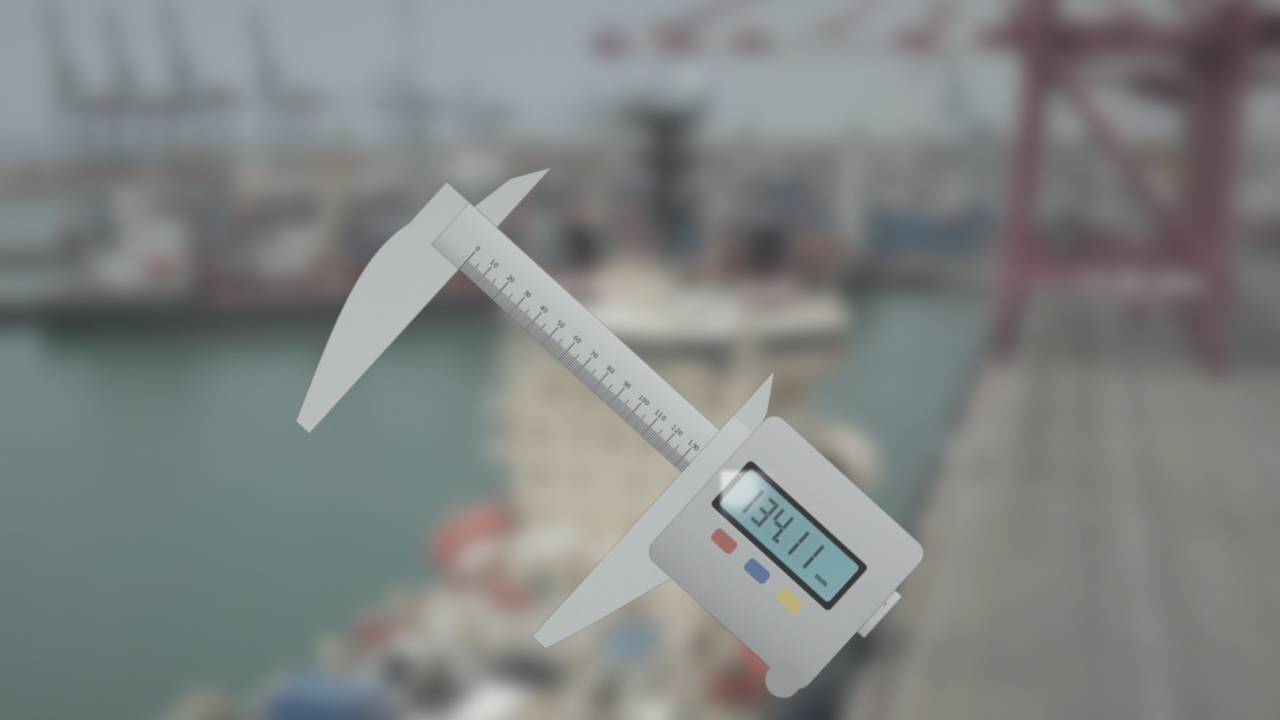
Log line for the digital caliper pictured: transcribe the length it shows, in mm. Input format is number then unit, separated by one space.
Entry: 134.11 mm
